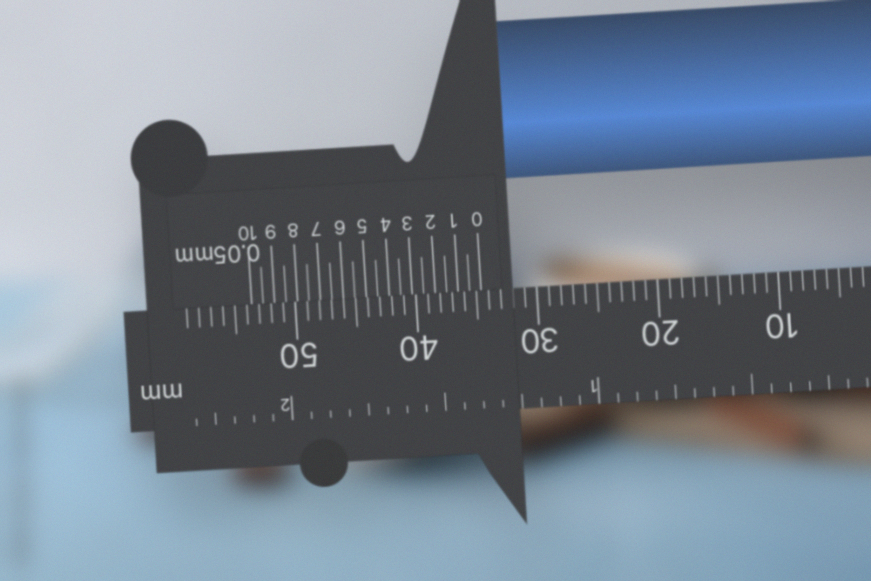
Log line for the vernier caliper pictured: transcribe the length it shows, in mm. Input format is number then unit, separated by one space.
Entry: 34.6 mm
